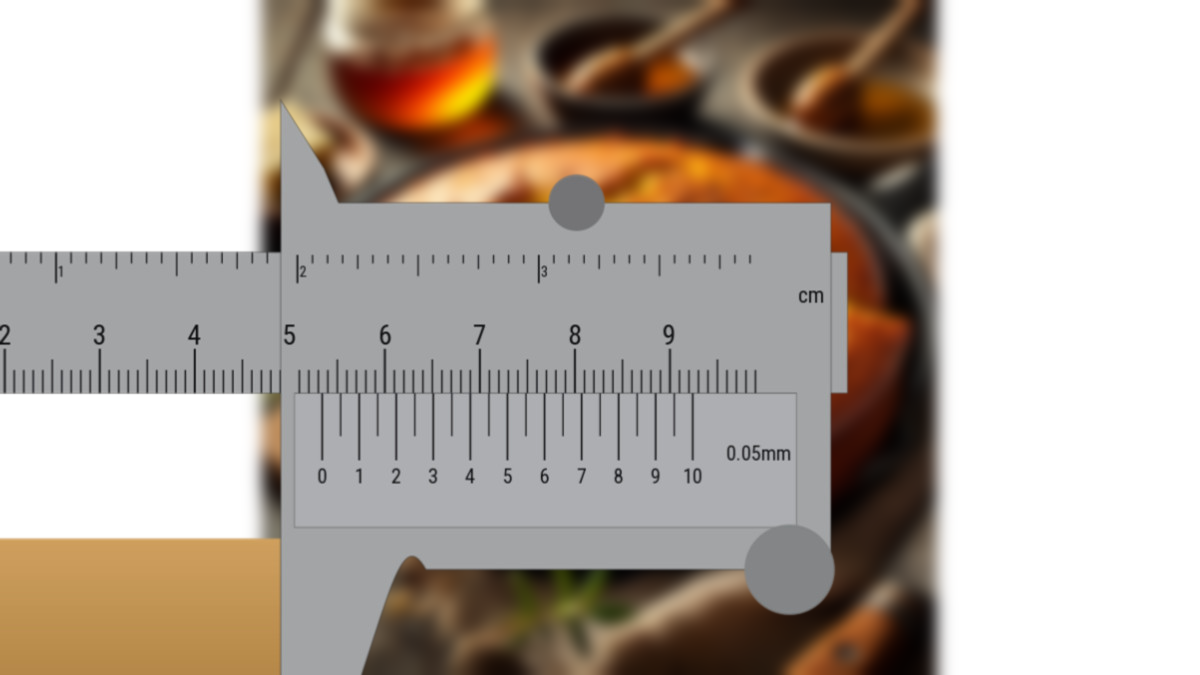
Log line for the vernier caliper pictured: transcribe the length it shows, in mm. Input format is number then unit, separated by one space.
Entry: 53.4 mm
